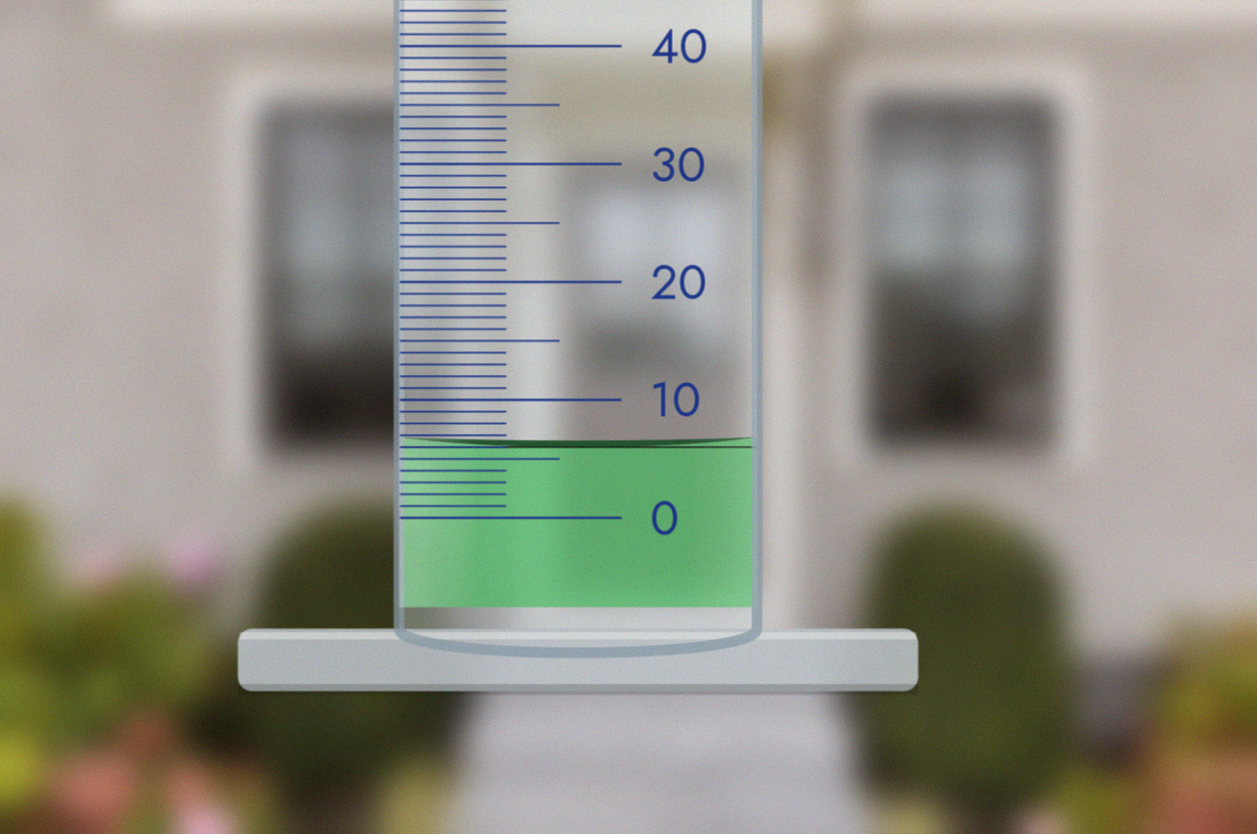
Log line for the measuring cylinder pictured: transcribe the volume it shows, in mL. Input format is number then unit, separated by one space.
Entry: 6 mL
